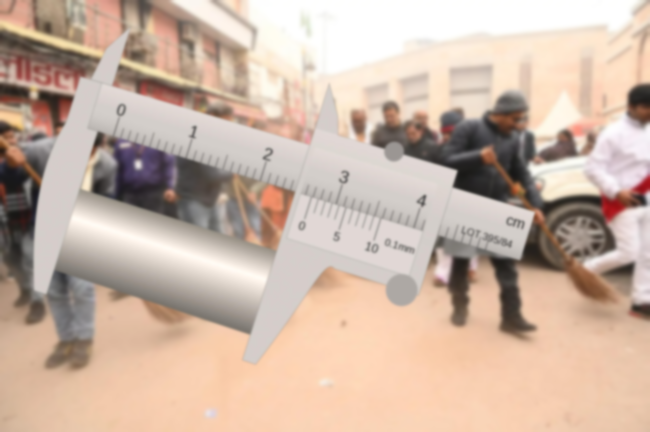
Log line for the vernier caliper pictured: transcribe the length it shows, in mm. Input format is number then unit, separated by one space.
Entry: 26.8 mm
